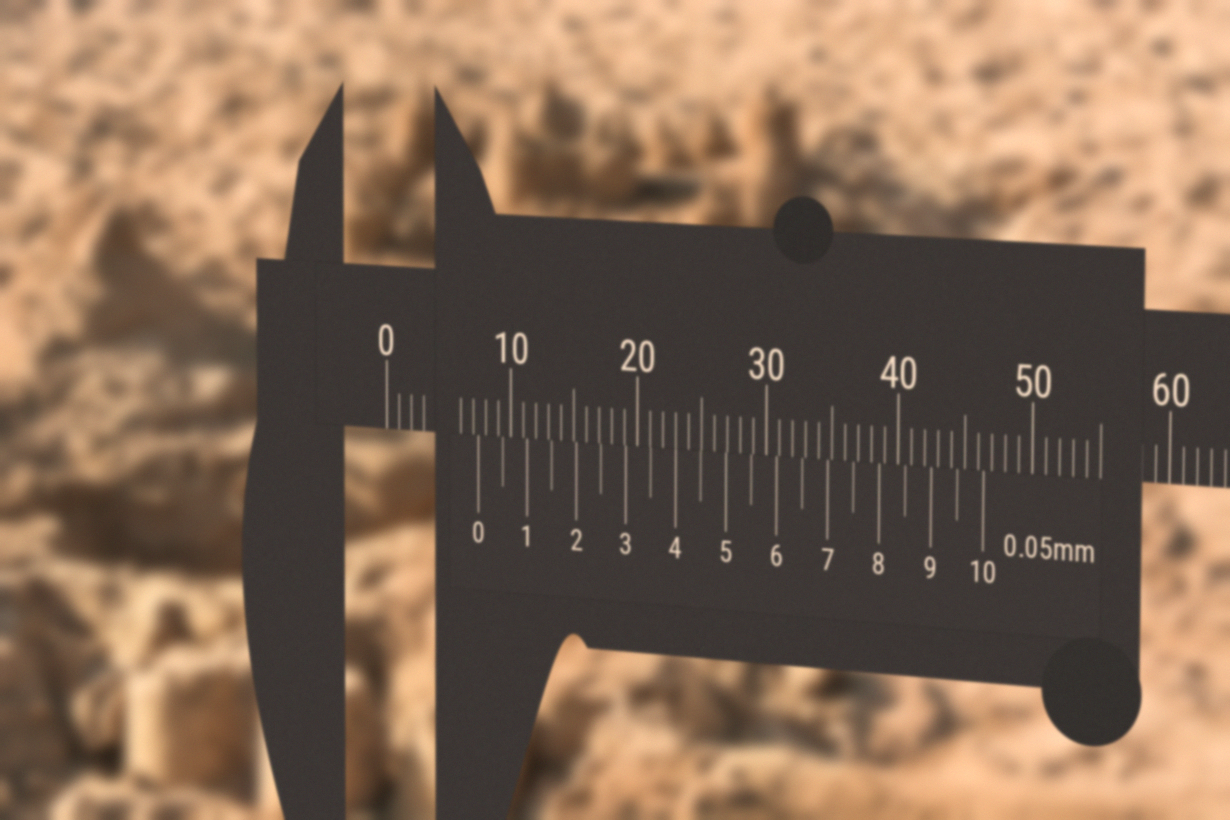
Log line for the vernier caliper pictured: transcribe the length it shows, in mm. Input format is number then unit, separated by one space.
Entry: 7.4 mm
